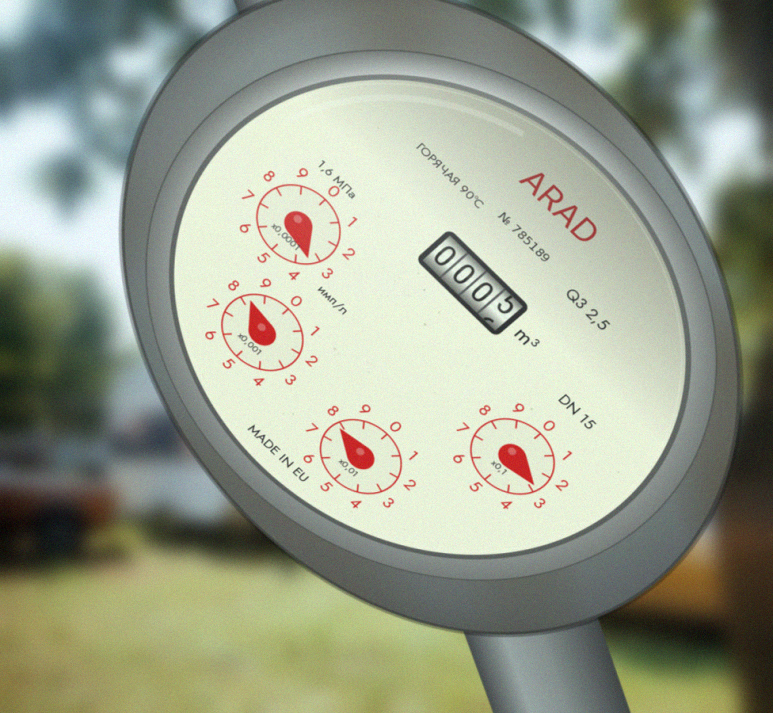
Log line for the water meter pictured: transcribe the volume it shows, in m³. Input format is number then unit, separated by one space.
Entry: 5.2783 m³
